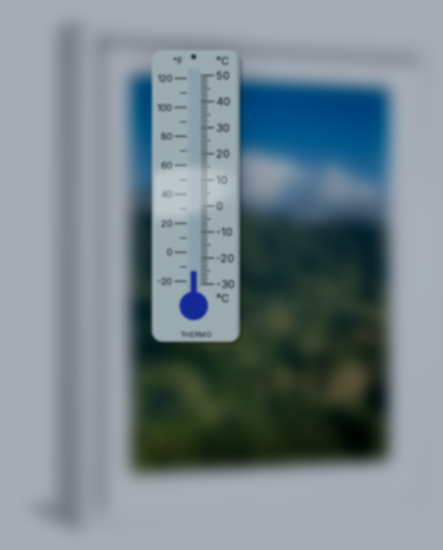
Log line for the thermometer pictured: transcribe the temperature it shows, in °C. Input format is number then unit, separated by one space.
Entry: -25 °C
